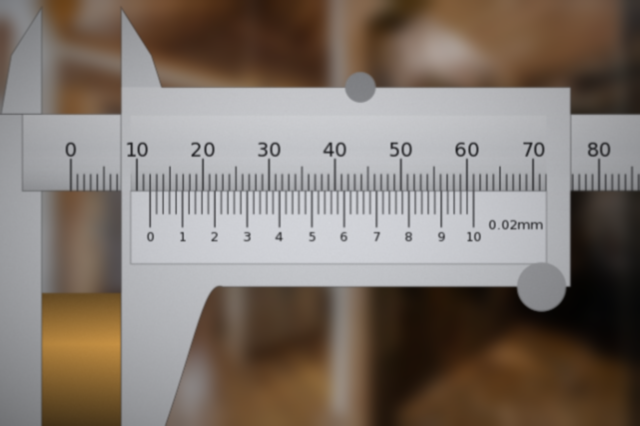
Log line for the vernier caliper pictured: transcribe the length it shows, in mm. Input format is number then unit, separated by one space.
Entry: 12.0 mm
